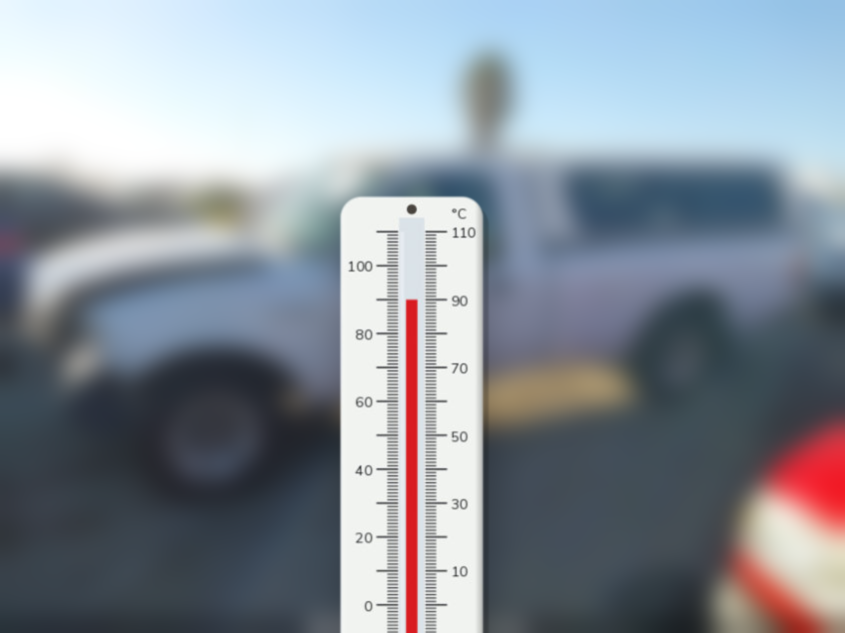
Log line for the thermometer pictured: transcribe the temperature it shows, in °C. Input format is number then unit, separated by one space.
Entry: 90 °C
